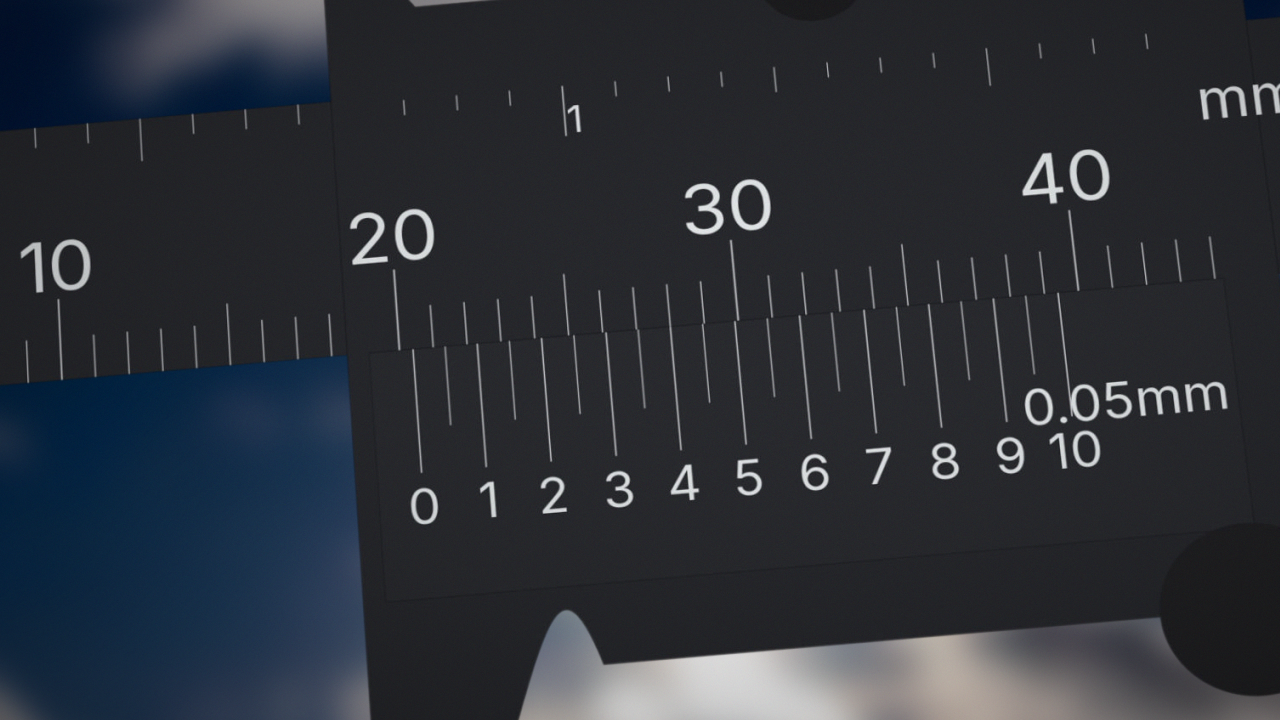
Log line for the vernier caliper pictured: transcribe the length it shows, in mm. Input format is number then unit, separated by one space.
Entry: 20.40 mm
